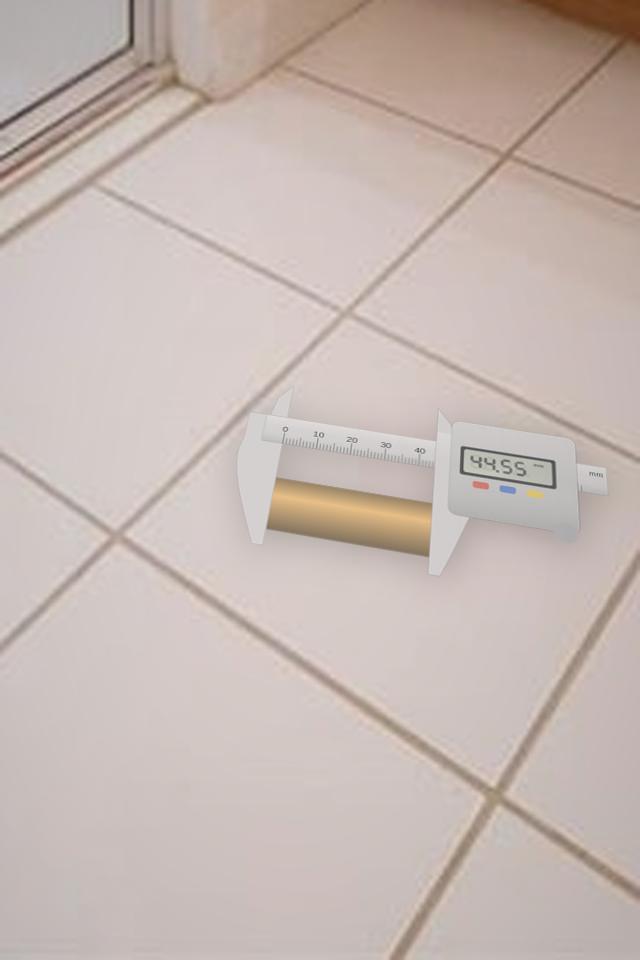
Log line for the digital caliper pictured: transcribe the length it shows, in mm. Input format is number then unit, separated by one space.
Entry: 44.55 mm
